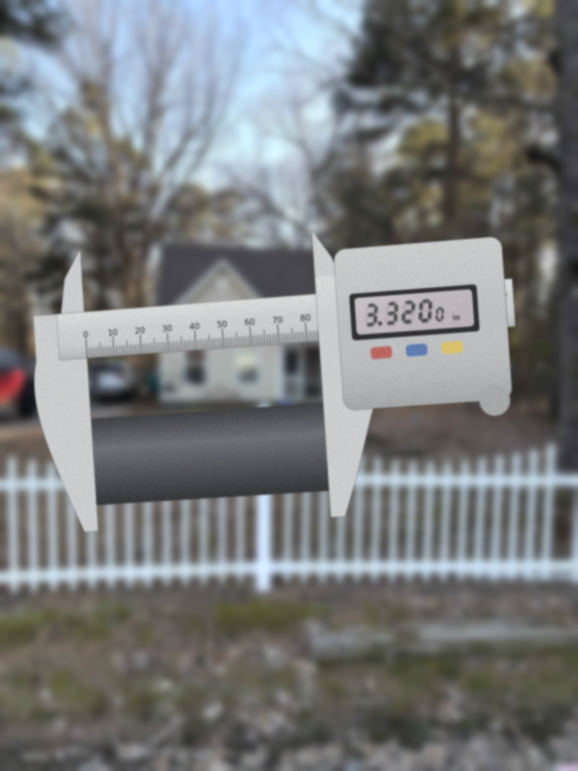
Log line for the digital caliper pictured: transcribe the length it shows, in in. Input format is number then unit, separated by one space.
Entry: 3.3200 in
